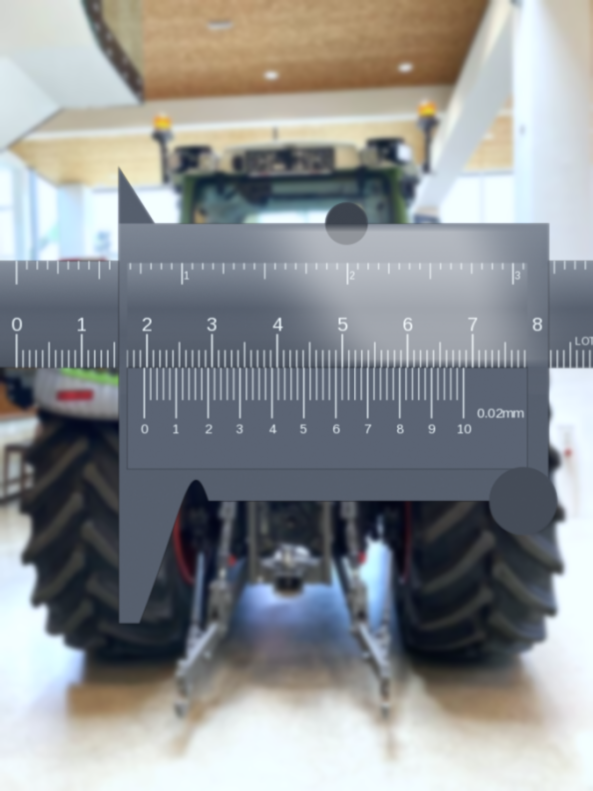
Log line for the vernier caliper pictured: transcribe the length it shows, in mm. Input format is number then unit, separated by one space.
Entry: 19.6 mm
